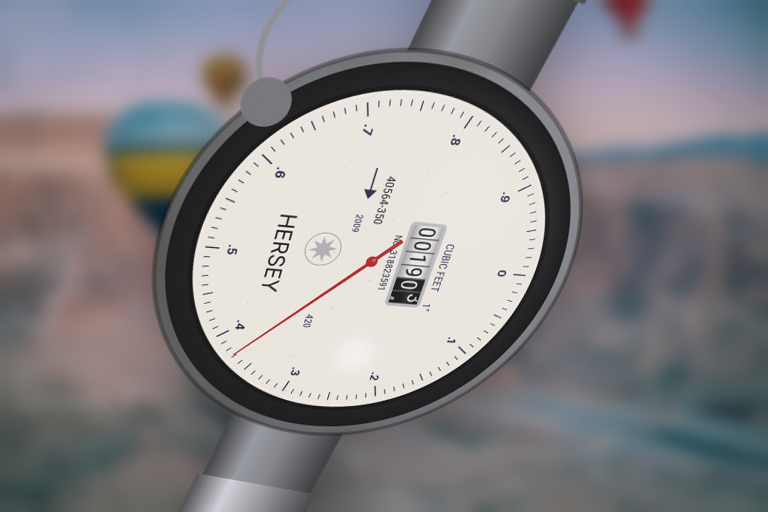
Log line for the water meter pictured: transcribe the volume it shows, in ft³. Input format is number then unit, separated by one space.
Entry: 1903.37 ft³
